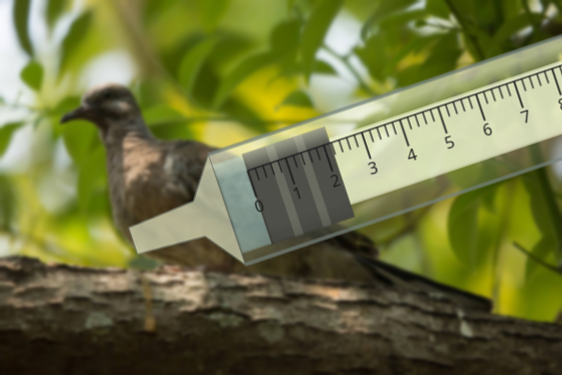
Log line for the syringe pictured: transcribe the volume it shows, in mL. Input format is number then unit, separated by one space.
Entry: 0 mL
